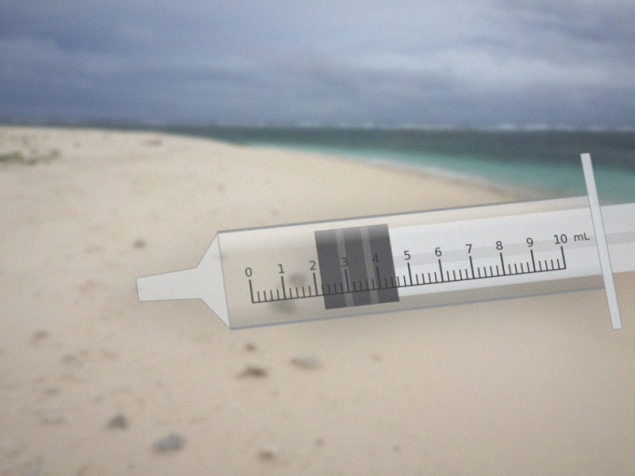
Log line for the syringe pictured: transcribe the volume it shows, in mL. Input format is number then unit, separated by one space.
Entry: 2.2 mL
